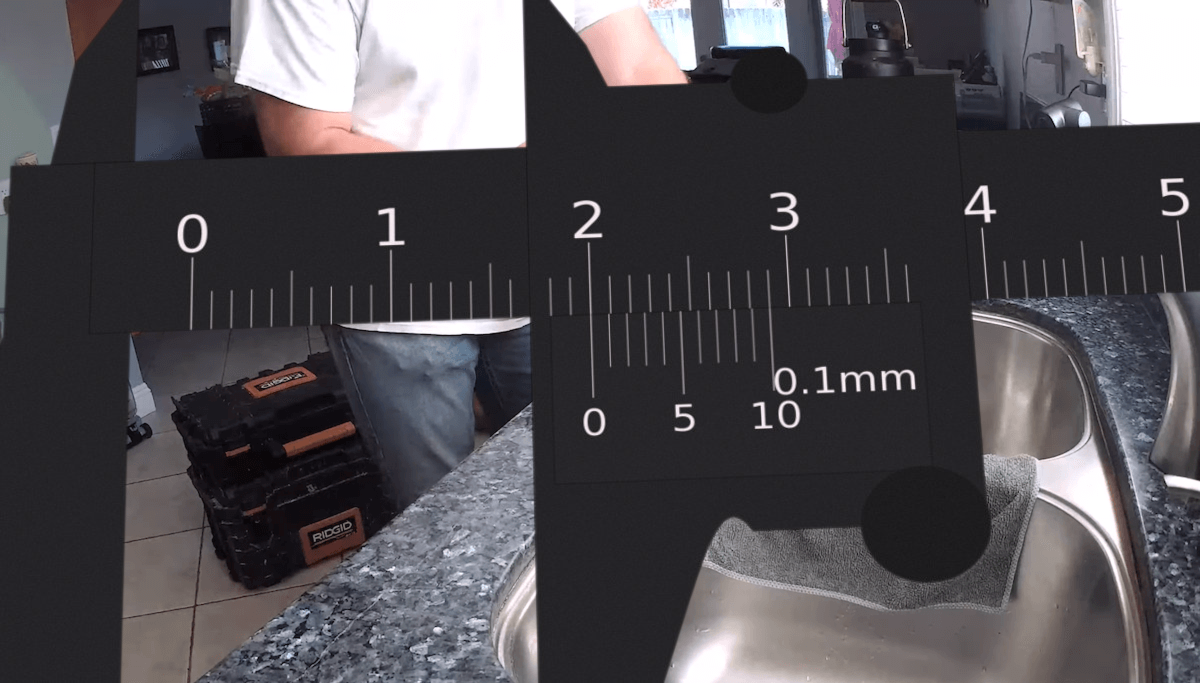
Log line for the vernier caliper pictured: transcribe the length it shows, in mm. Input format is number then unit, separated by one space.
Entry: 20.0 mm
